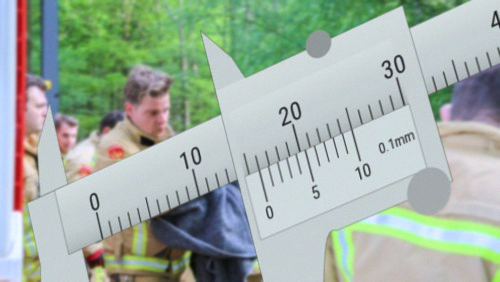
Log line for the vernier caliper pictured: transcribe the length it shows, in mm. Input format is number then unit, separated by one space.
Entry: 16.0 mm
